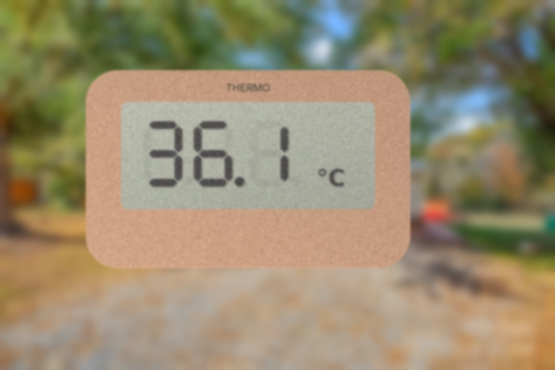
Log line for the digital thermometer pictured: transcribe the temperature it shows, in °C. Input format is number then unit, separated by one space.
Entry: 36.1 °C
